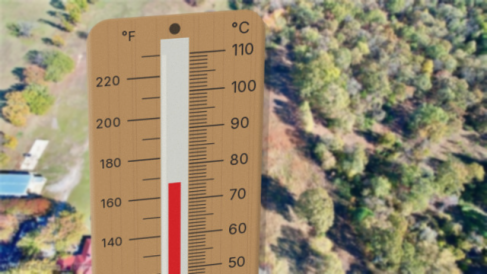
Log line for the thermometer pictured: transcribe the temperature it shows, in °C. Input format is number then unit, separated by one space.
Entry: 75 °C
